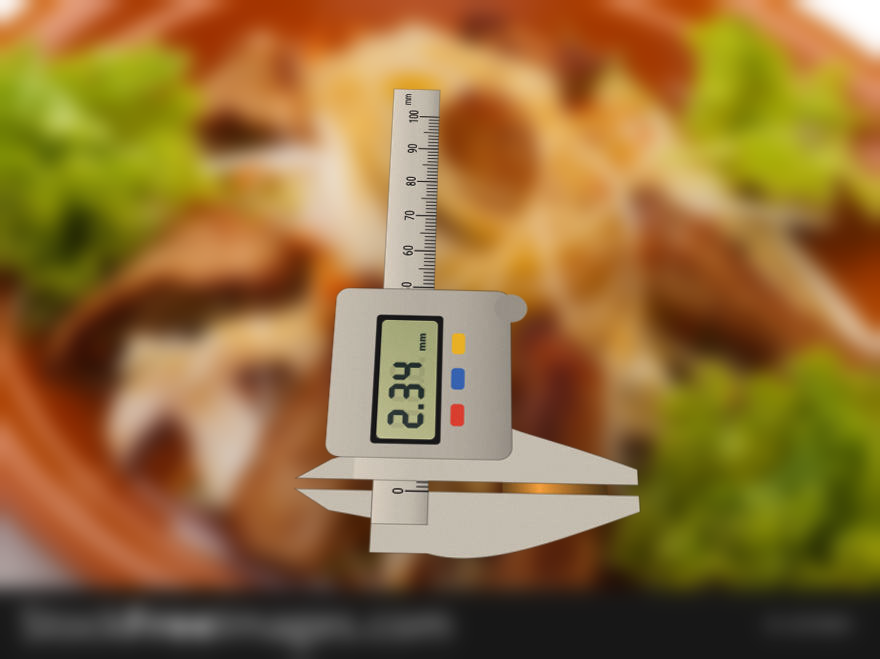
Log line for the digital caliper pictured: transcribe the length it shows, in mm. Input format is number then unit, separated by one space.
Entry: 2.34 mm
